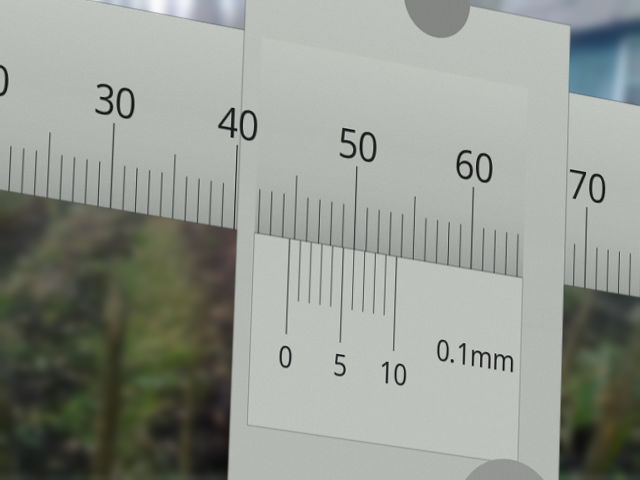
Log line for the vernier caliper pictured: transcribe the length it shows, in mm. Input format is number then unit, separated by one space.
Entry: 44.6 mm
